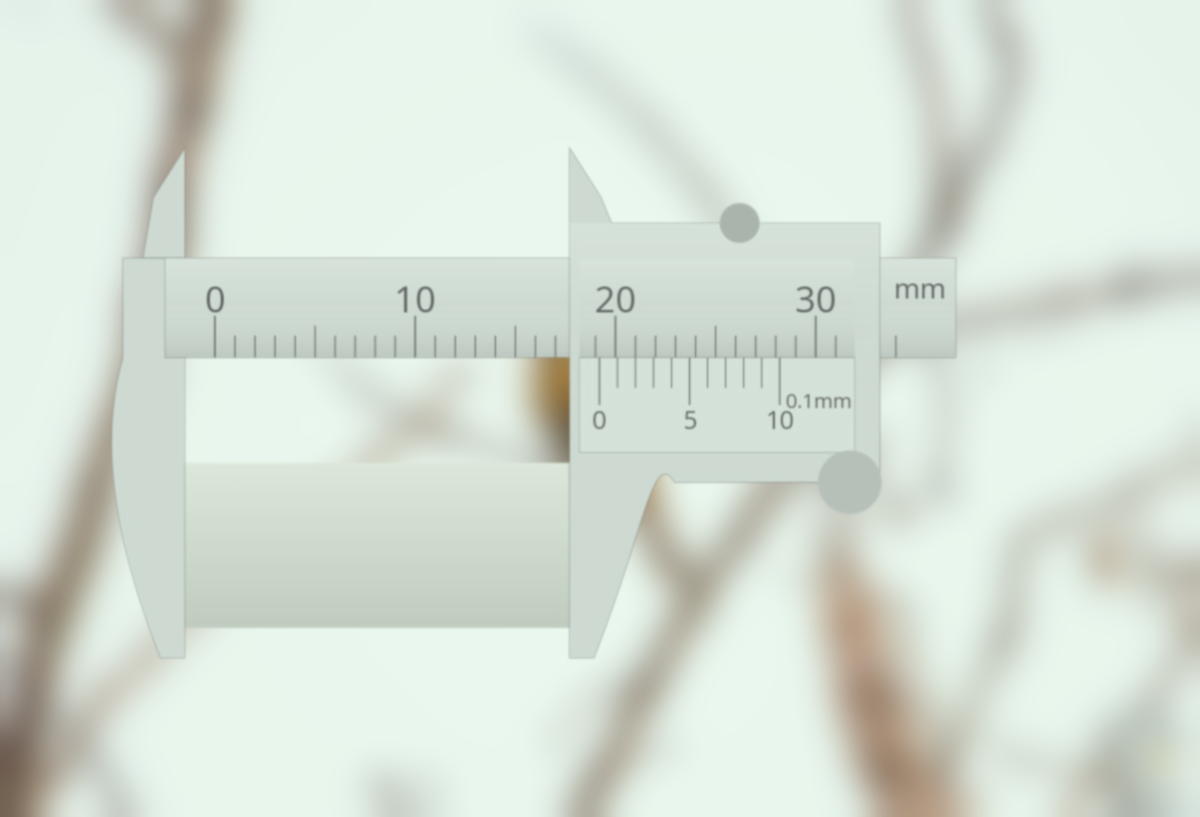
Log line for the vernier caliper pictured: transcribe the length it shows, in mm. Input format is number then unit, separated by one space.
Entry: 19.2 mm
